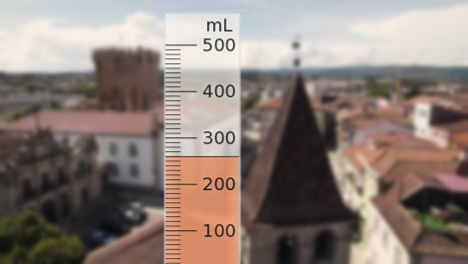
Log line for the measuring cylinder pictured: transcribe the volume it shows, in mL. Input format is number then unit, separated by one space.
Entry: 260 mL
